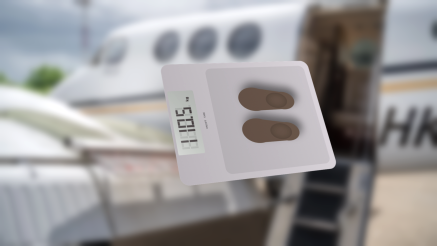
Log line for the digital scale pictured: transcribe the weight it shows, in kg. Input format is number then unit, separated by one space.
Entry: 110.5 kg
